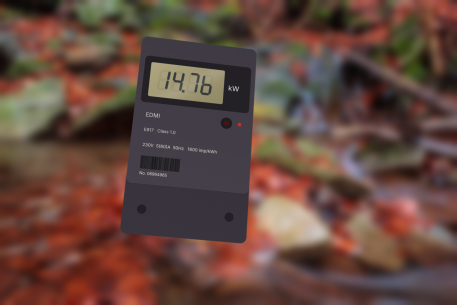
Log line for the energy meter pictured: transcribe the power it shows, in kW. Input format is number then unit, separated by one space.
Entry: 14.76 kW
